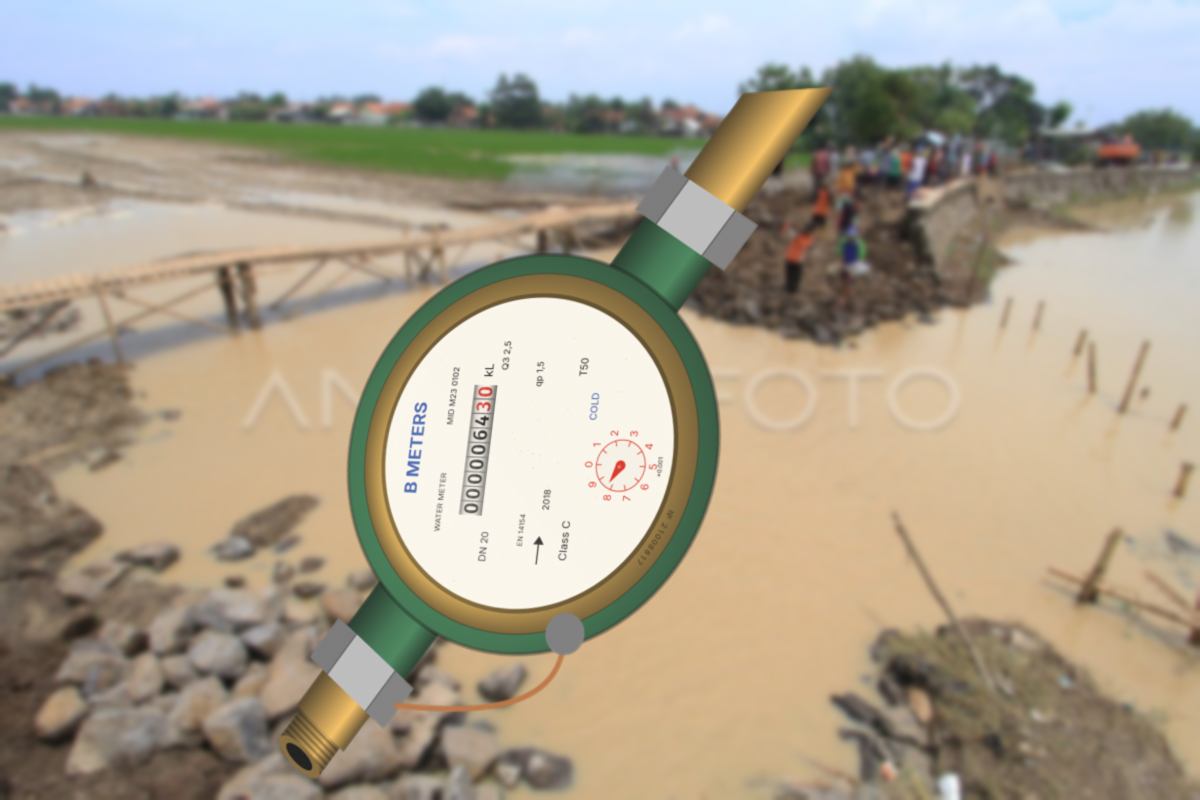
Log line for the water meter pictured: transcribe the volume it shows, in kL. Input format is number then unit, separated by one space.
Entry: 64.308 kL
